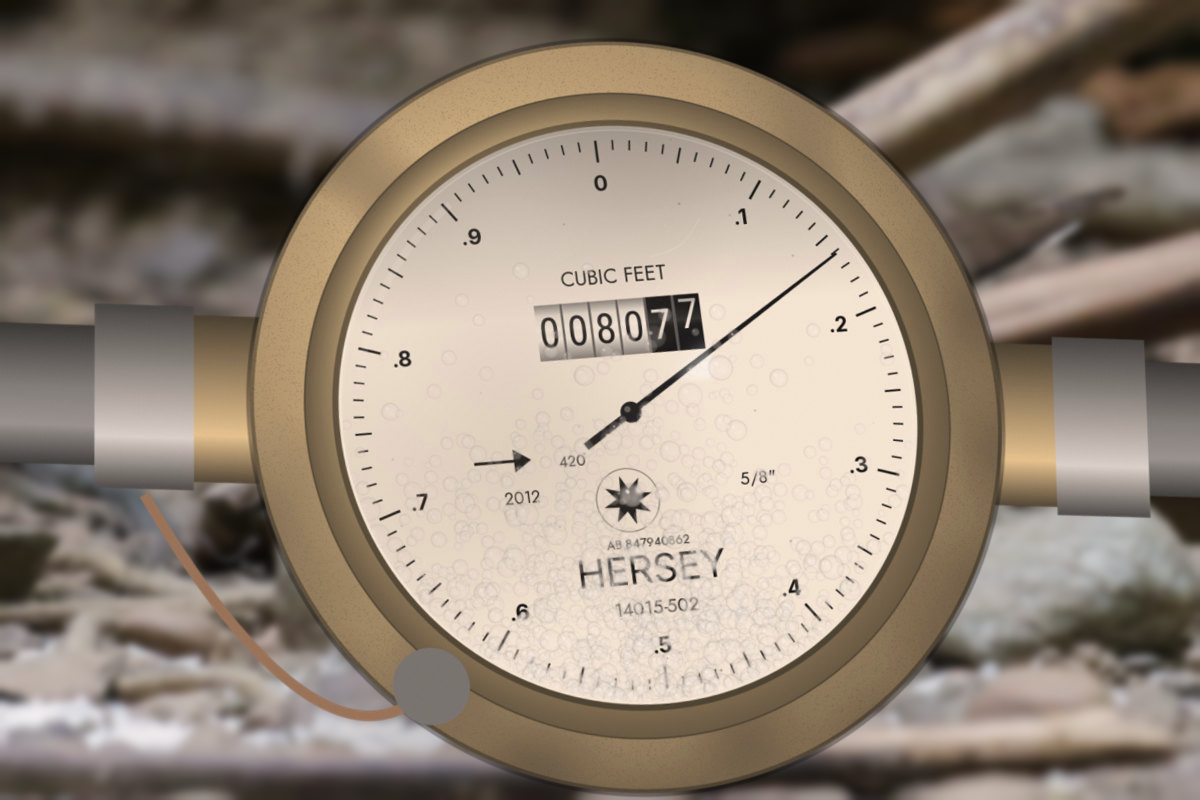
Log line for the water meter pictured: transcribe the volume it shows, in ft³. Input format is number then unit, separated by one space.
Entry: 8077.16 ft³
